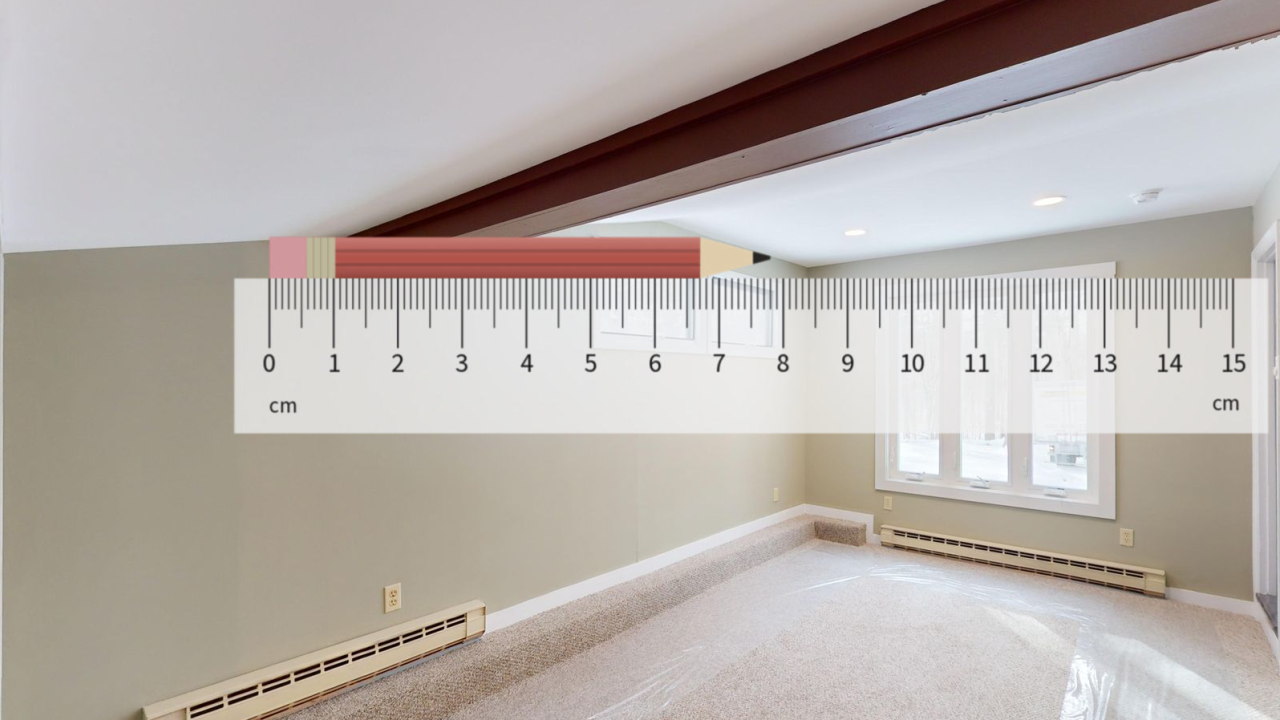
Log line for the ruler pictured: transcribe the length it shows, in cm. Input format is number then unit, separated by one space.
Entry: 7.8 cm
